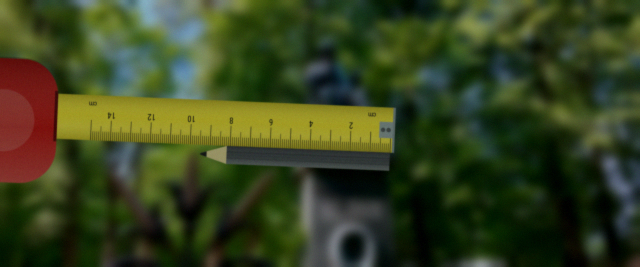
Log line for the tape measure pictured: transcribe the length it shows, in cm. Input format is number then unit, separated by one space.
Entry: 9.5 cm
